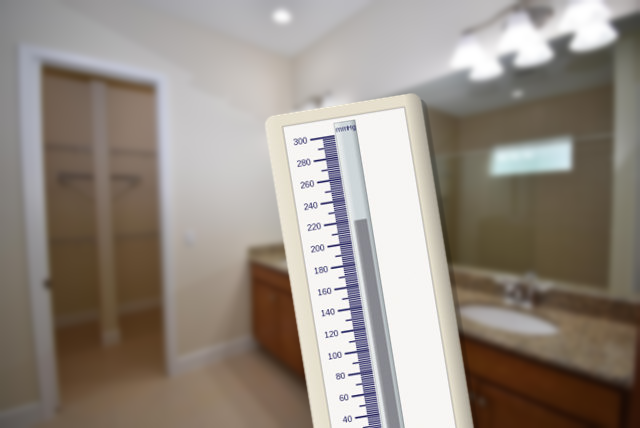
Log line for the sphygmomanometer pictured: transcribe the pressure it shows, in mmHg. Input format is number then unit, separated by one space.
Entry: 220 mmHg
